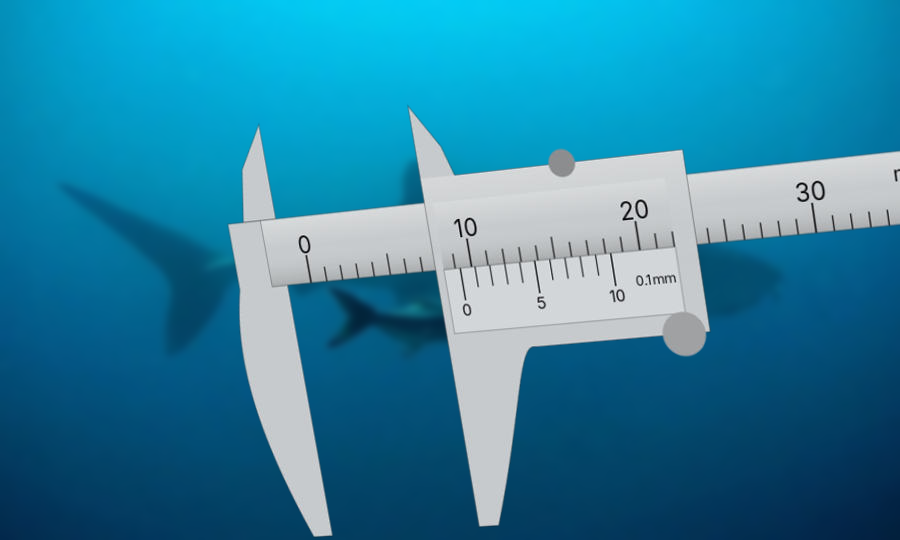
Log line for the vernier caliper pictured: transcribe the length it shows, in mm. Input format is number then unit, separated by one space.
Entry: 9.3 mm
